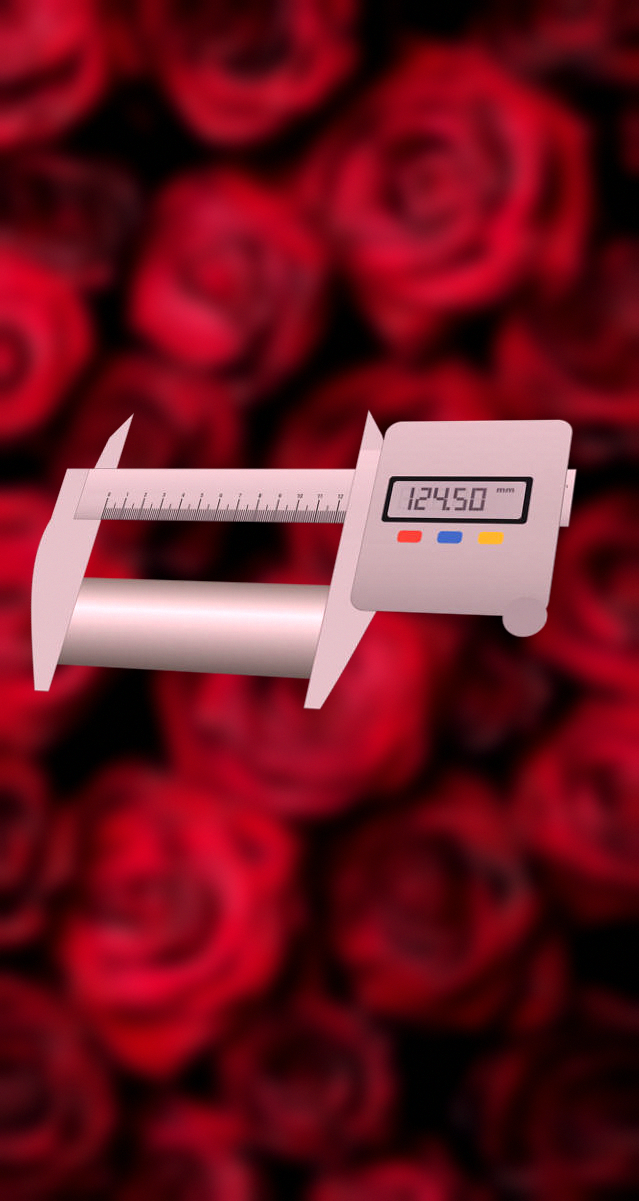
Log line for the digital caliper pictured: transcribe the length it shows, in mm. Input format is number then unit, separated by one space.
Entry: 124.50 mm
